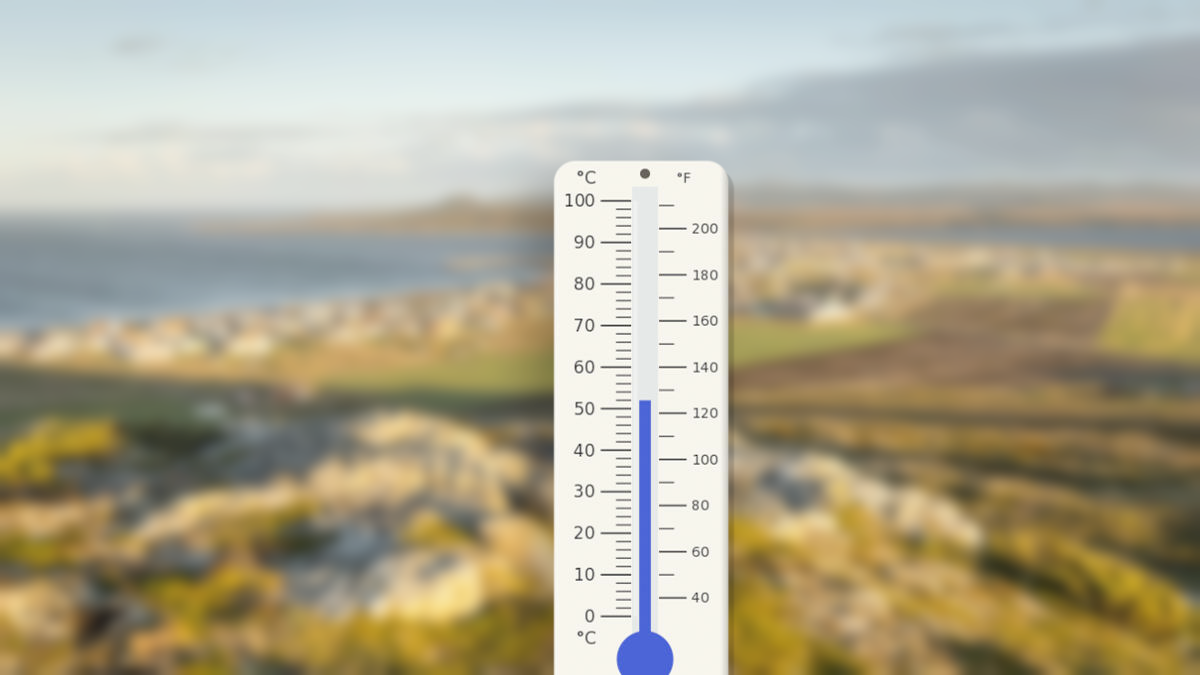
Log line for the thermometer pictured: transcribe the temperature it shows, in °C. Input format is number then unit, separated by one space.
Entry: 52 °C
